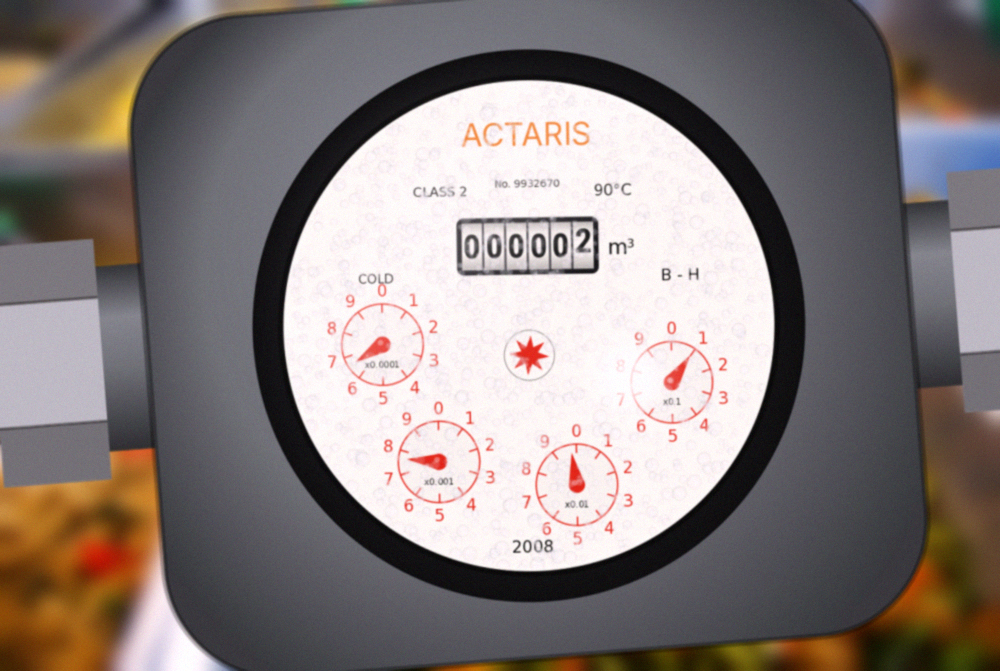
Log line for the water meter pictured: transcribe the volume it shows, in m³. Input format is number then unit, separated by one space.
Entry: 2.0976 m³
